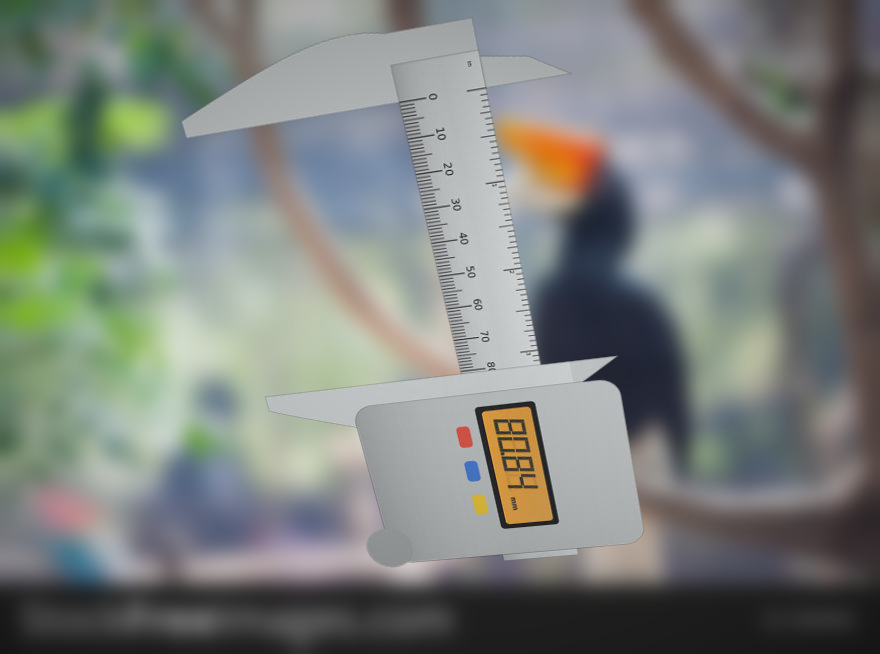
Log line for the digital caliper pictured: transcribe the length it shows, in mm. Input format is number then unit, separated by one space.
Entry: 80.84 mm
